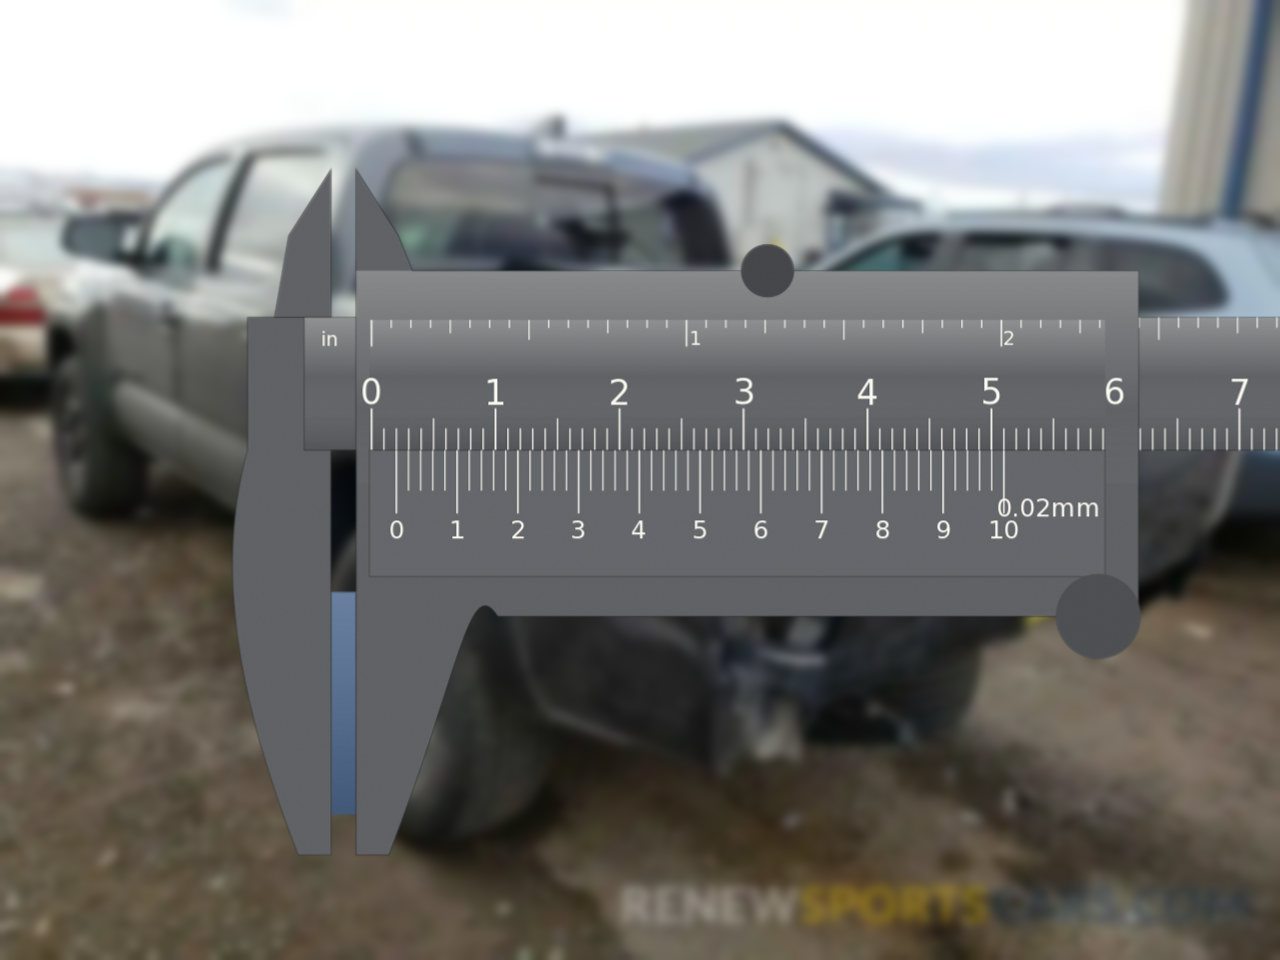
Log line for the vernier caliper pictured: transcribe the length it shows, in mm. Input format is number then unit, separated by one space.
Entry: 2.0 mm
